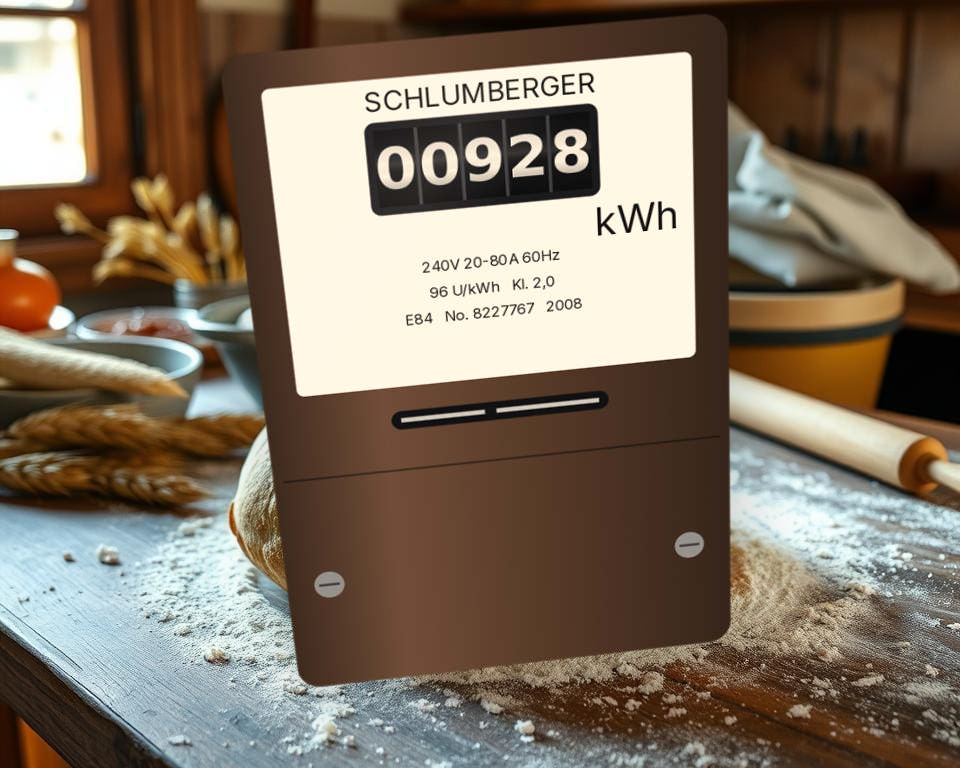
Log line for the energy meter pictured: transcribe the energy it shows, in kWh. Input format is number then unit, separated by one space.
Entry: 928 kWh
